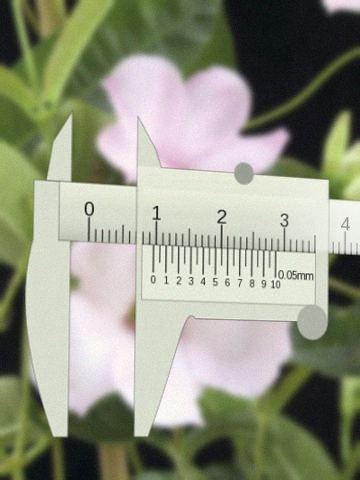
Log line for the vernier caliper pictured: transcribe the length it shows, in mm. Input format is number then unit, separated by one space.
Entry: 9.6 mm
